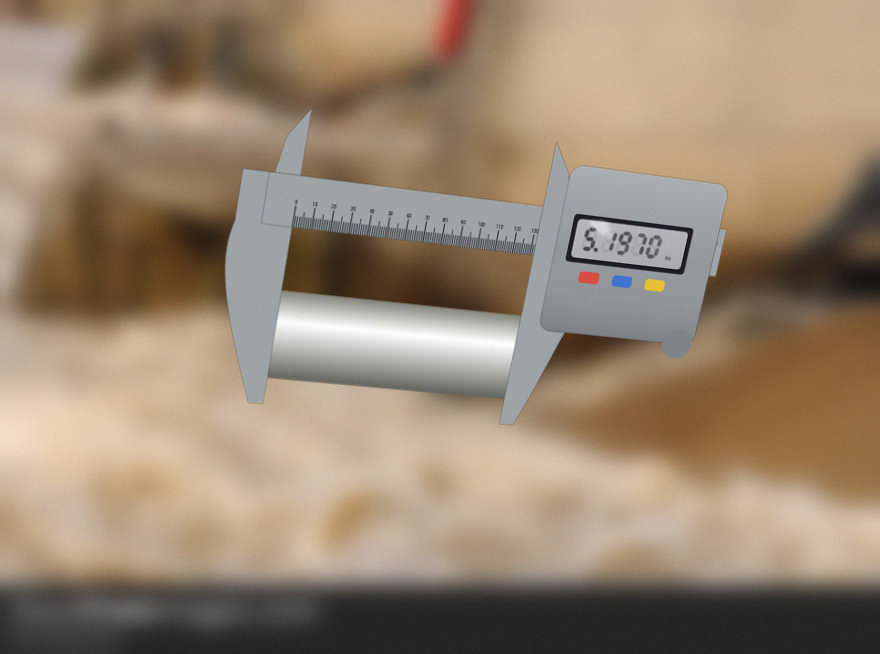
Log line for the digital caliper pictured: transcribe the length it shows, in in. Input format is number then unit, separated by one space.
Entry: 5.1970 in
